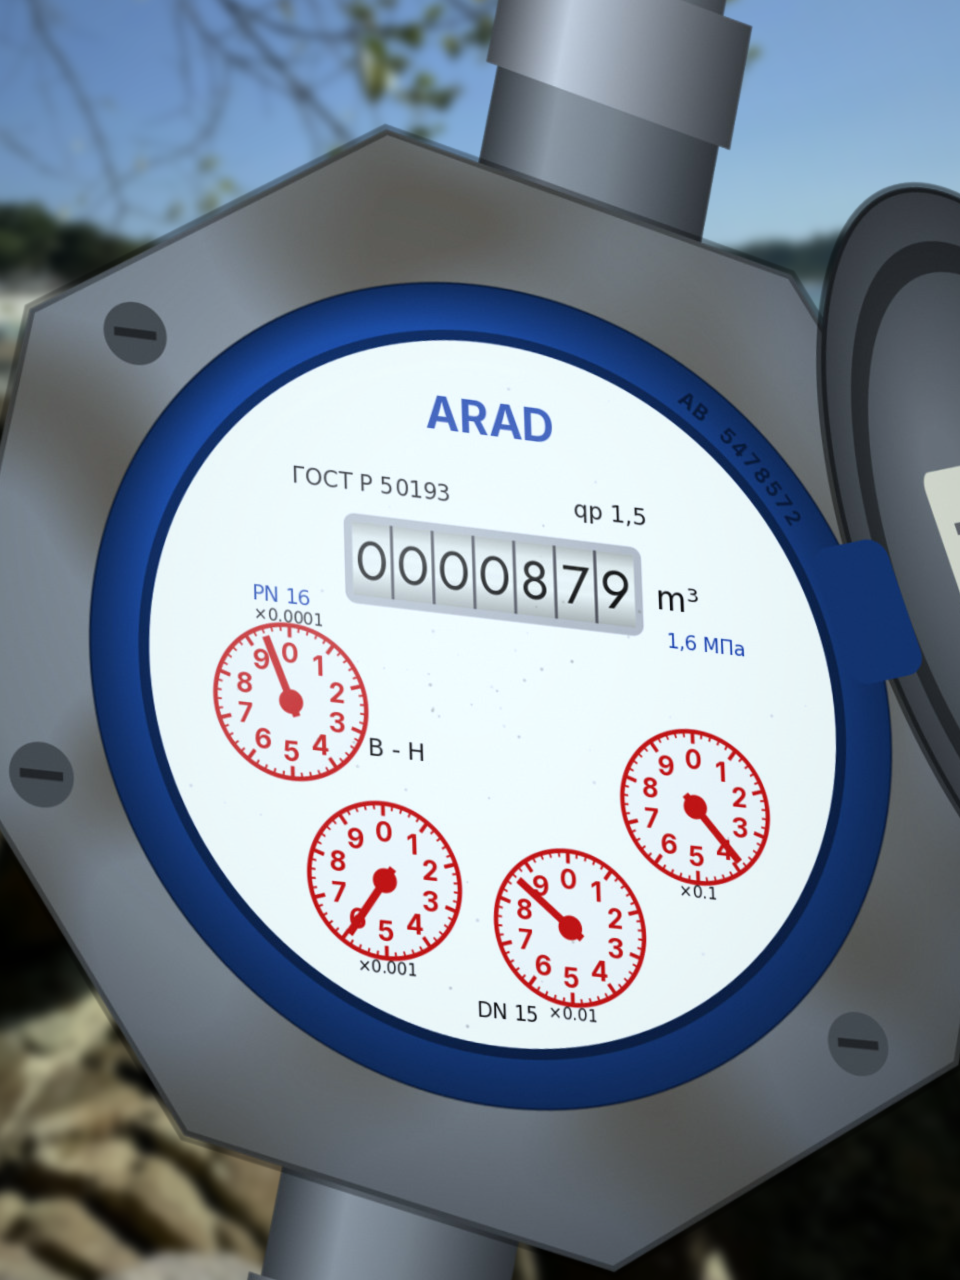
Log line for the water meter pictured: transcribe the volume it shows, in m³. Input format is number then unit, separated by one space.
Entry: 879.3859 m³
